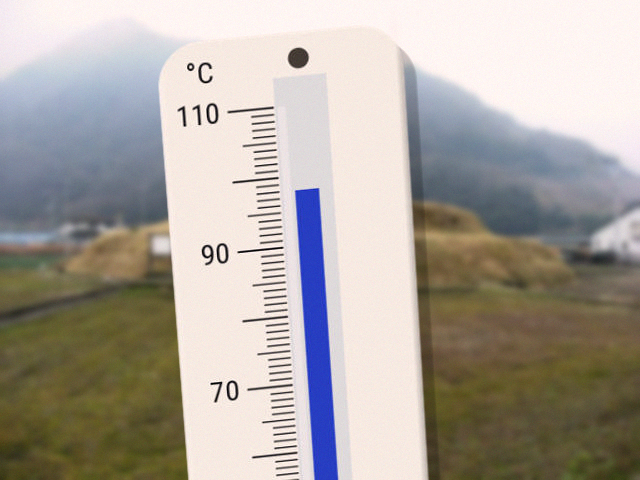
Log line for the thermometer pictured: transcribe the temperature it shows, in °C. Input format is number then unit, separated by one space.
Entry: 98 °C
